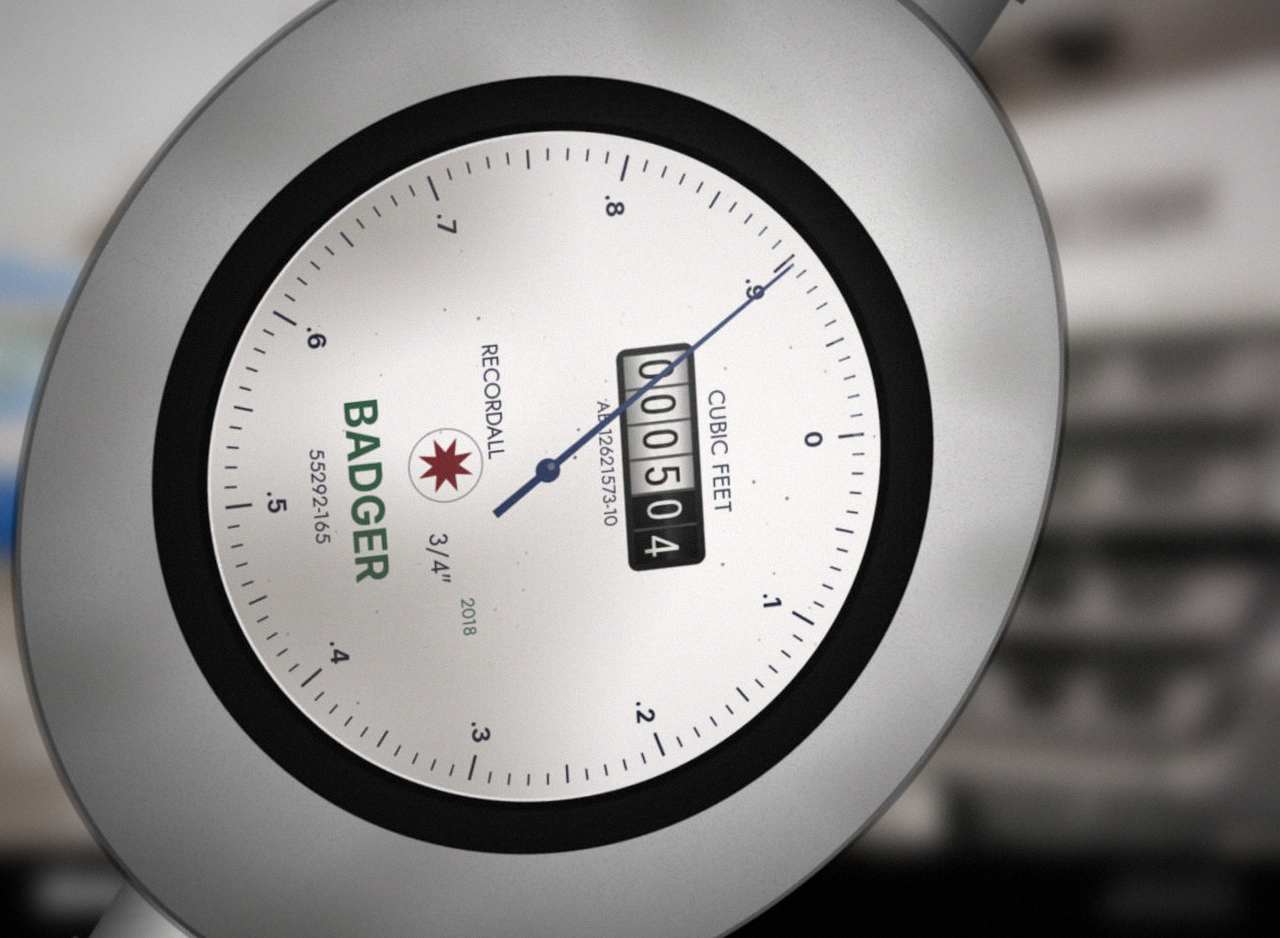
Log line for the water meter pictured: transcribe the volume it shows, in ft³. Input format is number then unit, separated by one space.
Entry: 503.90 ft³
